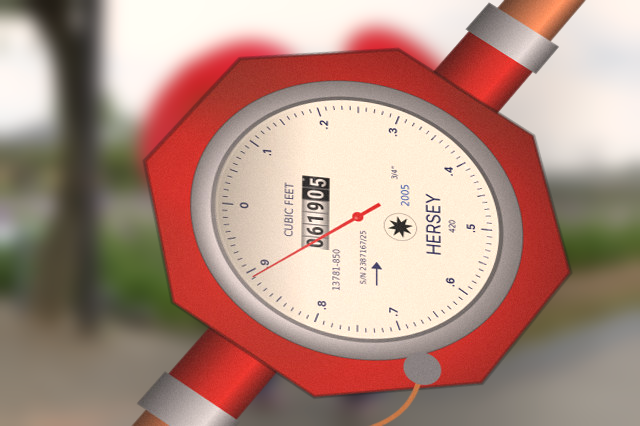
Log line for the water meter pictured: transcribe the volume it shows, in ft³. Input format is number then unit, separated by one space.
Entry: 61904.89 ft³
